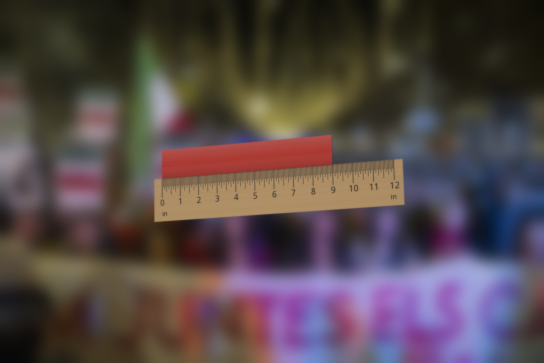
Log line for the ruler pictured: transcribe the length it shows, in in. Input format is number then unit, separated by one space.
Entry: 9 in
